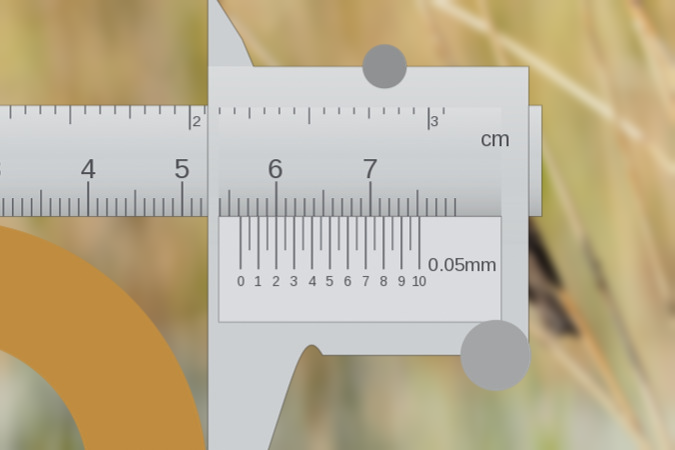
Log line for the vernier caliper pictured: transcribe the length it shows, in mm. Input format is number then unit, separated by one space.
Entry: 56.2 mm
